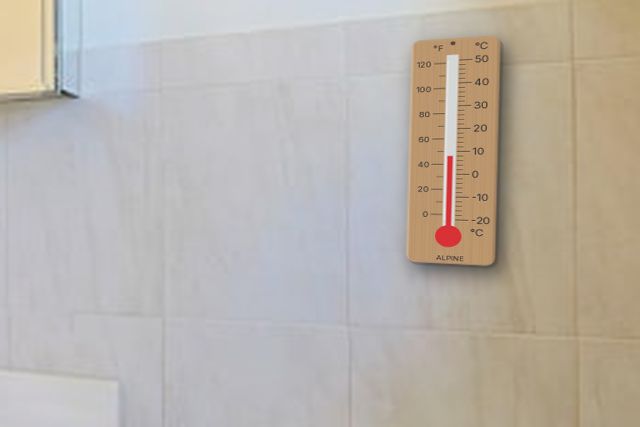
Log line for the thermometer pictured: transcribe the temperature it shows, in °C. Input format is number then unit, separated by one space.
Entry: 8 °C
